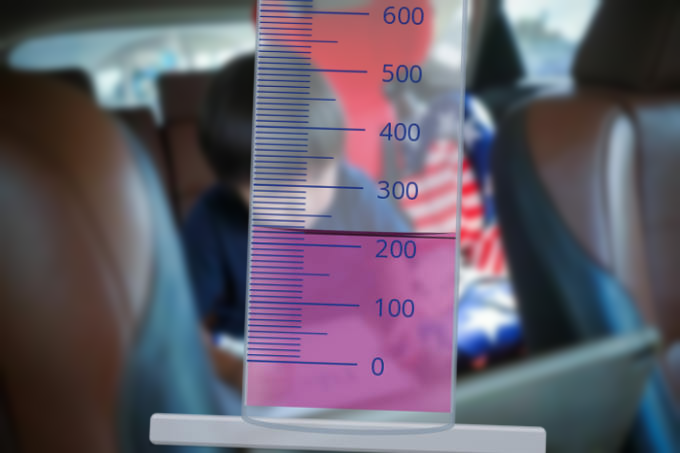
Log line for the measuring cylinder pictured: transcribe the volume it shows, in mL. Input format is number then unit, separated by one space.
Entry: 220 mL
